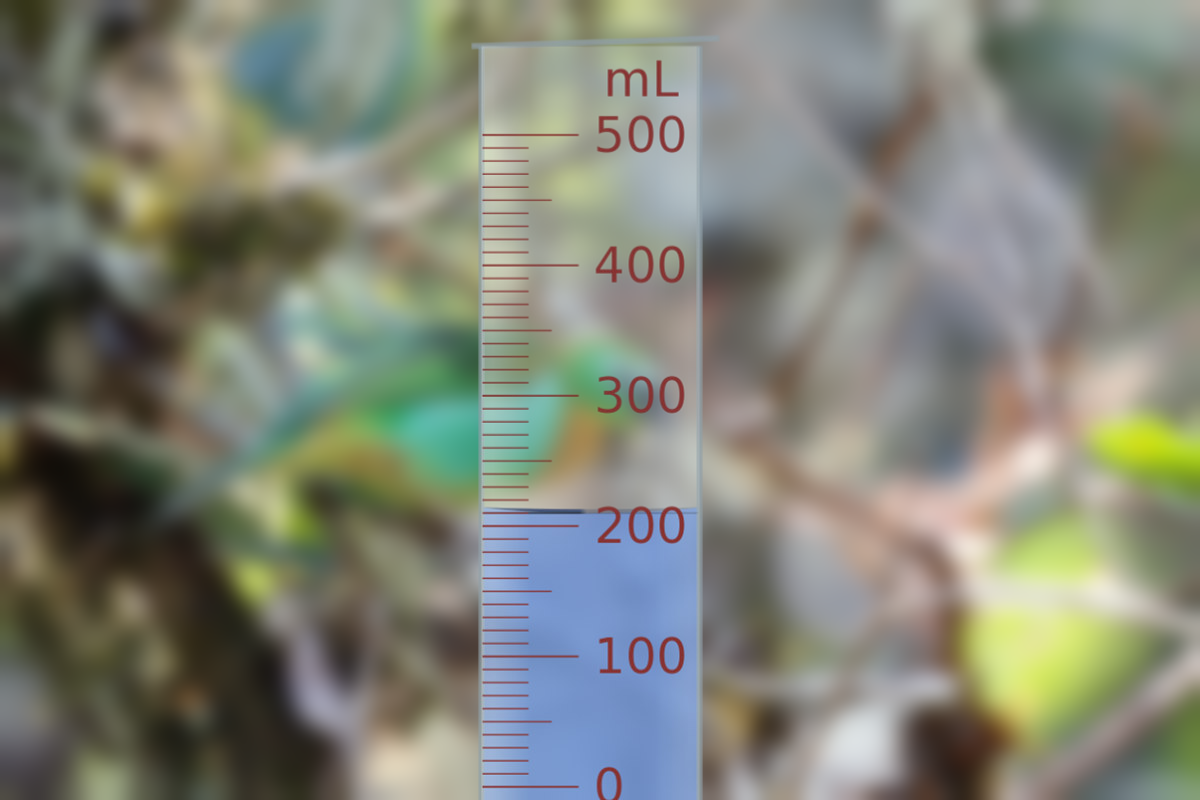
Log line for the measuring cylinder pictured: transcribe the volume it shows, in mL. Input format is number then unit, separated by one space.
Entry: 210 mL
